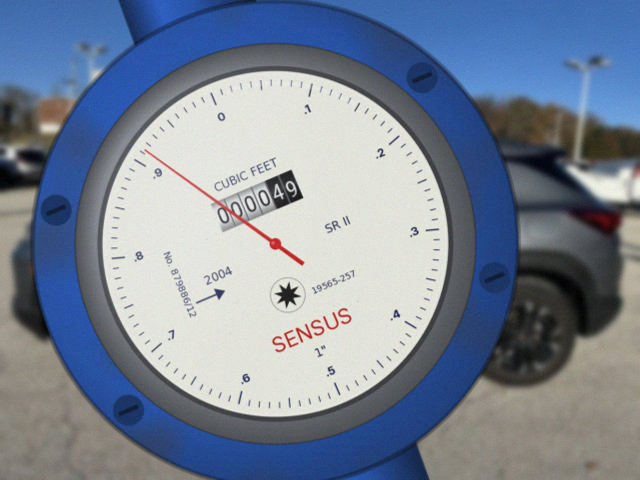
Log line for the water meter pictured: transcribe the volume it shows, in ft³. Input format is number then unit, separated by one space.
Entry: 48.91 ft³
